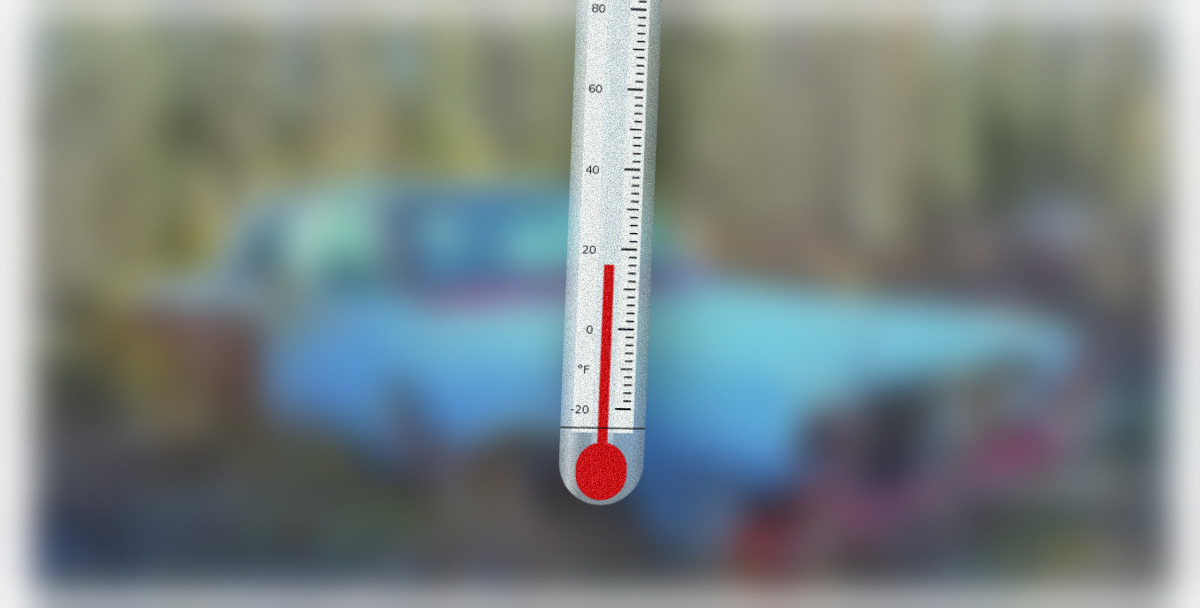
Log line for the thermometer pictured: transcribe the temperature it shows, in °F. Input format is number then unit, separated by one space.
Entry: 16 °F
